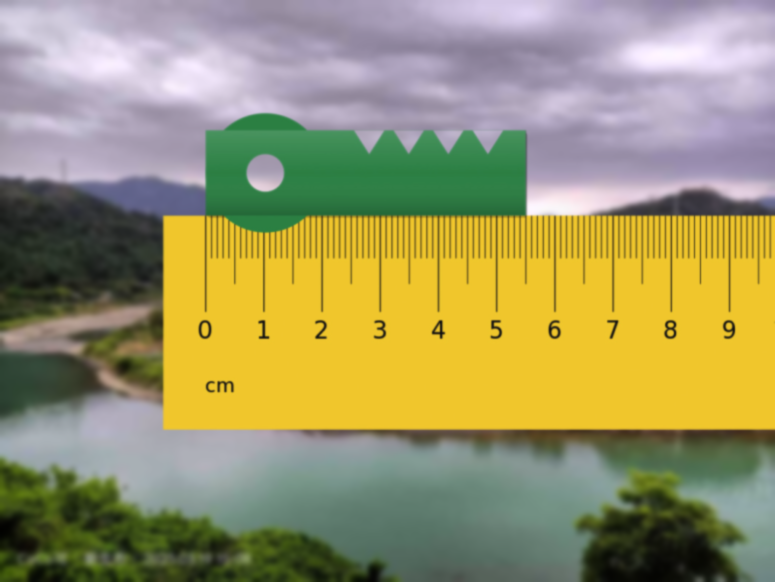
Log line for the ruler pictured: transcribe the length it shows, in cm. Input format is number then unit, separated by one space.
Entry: 5.5 cm
